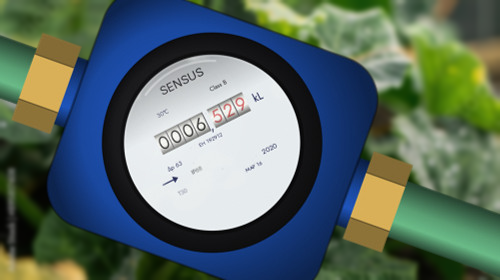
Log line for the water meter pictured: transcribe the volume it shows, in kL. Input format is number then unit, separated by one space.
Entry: 6.529 kL
